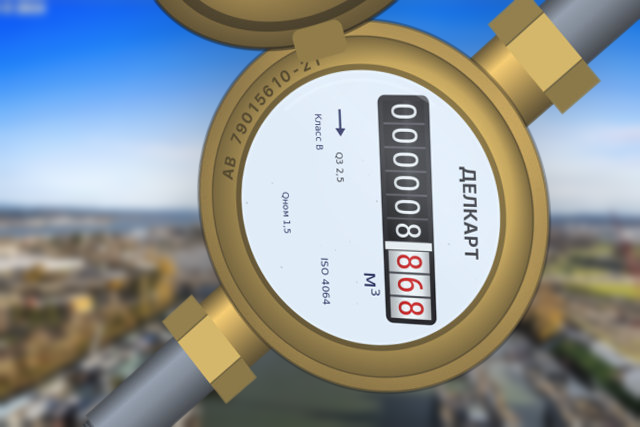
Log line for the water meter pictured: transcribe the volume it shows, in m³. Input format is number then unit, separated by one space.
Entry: 8.868 m³
